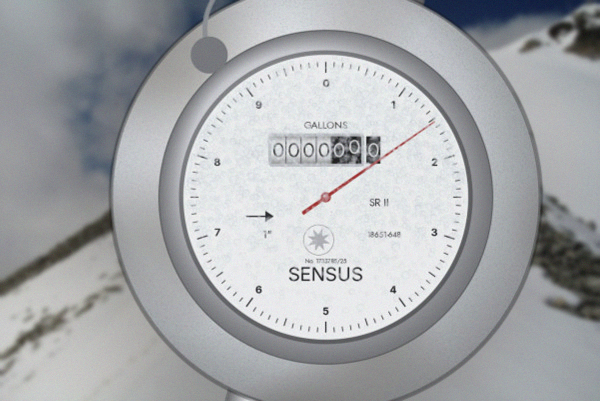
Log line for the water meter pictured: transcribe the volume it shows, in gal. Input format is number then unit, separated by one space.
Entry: 1.5 gal
